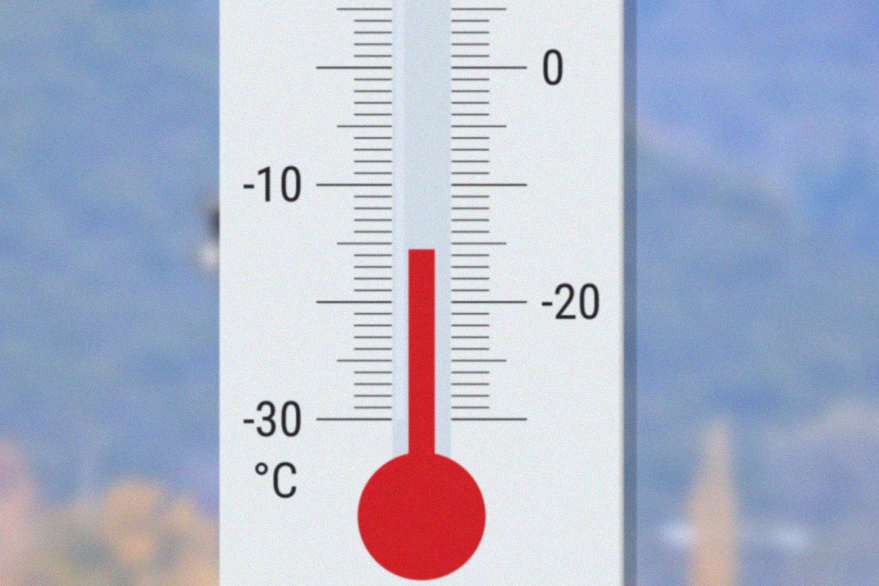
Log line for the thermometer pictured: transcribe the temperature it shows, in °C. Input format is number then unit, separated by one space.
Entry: -15.5 °C
